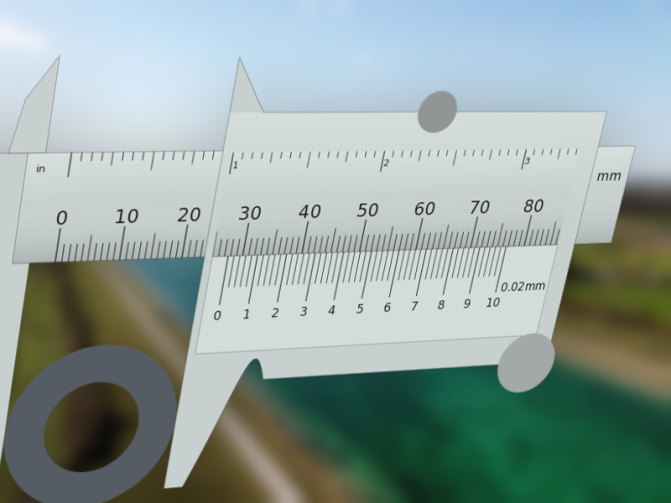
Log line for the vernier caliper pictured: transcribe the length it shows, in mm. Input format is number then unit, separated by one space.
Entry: 27.6 mm
